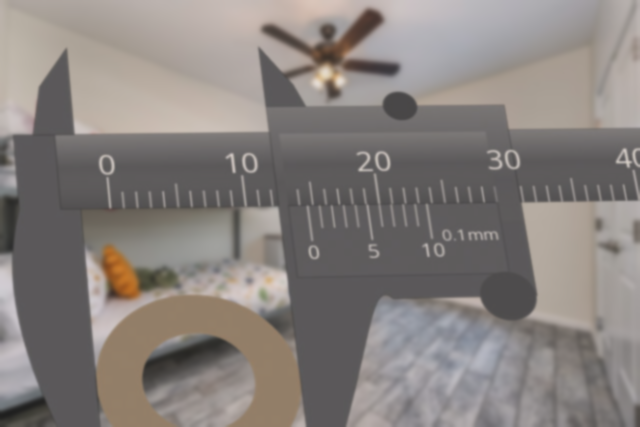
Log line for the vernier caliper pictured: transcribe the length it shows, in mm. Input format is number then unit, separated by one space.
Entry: 14.6 mm
